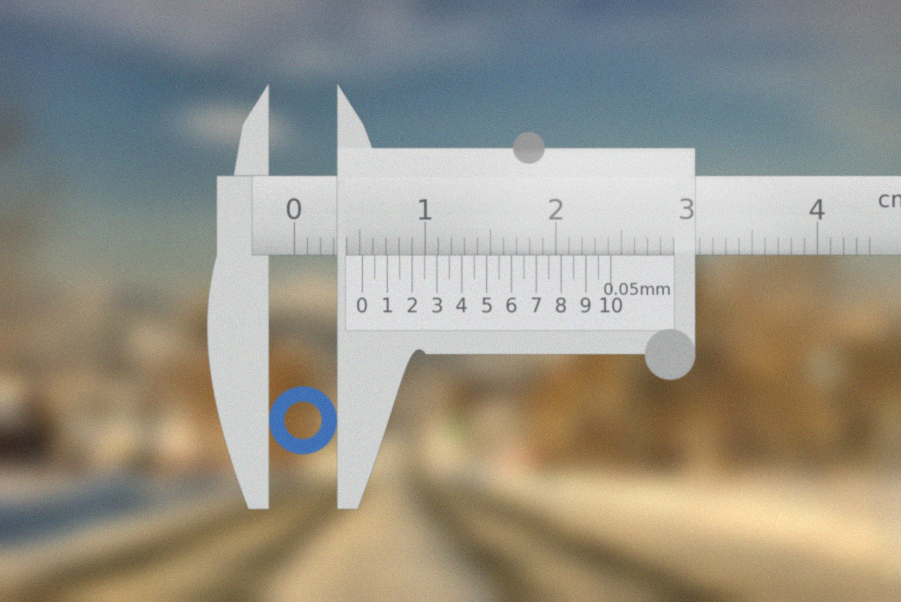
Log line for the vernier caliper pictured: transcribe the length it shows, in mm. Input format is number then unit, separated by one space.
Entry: 5.2 mm
